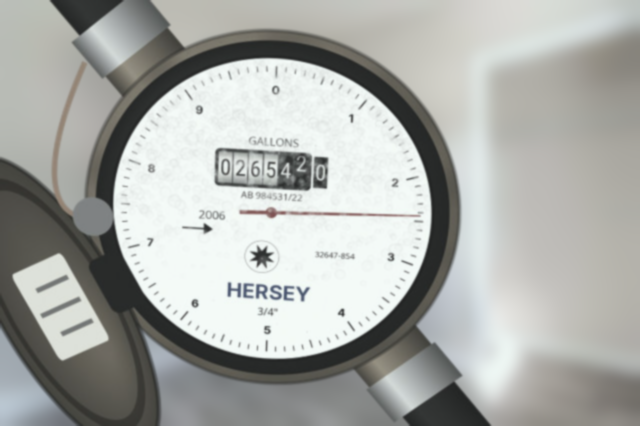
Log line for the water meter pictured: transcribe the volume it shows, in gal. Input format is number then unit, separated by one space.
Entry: 265422.4 gal
